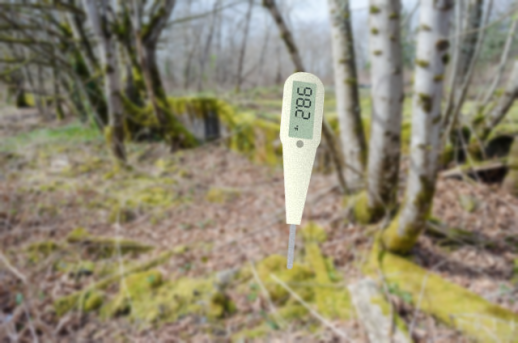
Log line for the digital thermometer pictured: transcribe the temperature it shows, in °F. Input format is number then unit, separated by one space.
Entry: 98.2 °F
